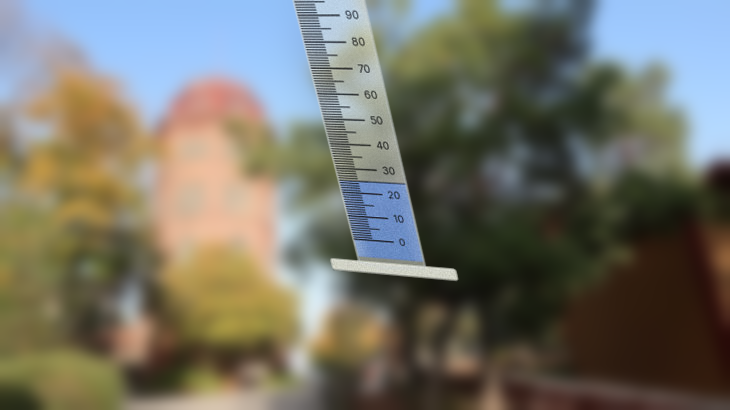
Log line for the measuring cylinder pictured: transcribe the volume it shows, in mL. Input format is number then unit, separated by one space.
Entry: 25 mL
